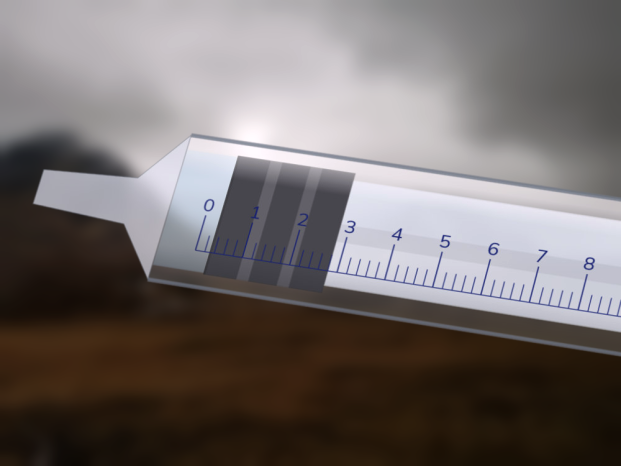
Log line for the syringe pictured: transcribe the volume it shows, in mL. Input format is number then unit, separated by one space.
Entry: 0.3 mL
